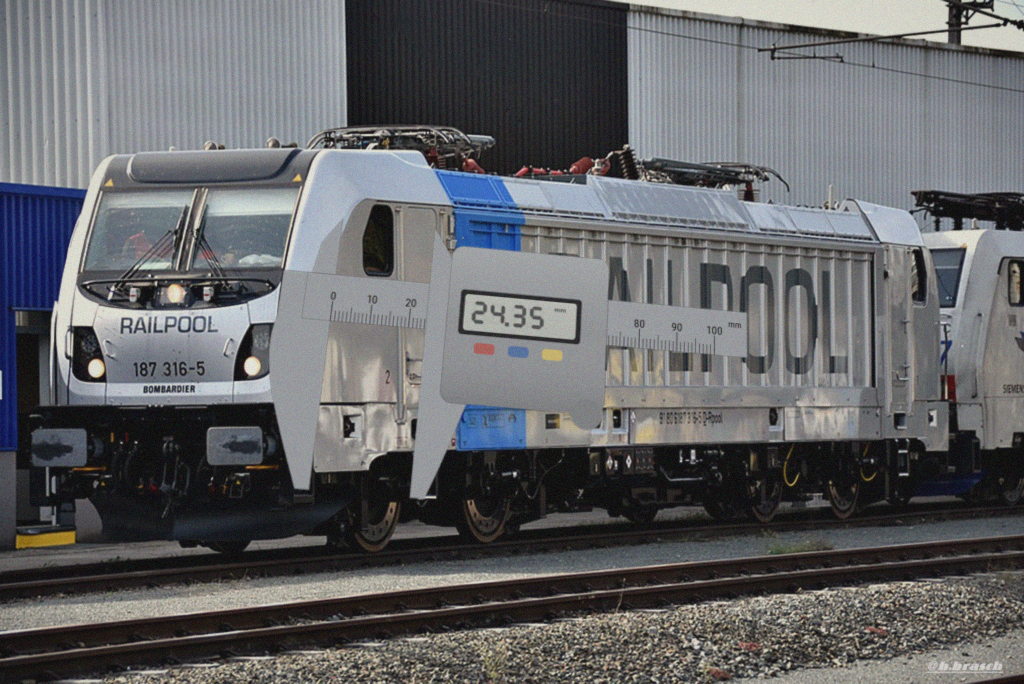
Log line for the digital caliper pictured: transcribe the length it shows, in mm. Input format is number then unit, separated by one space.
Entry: 24.35 mm
